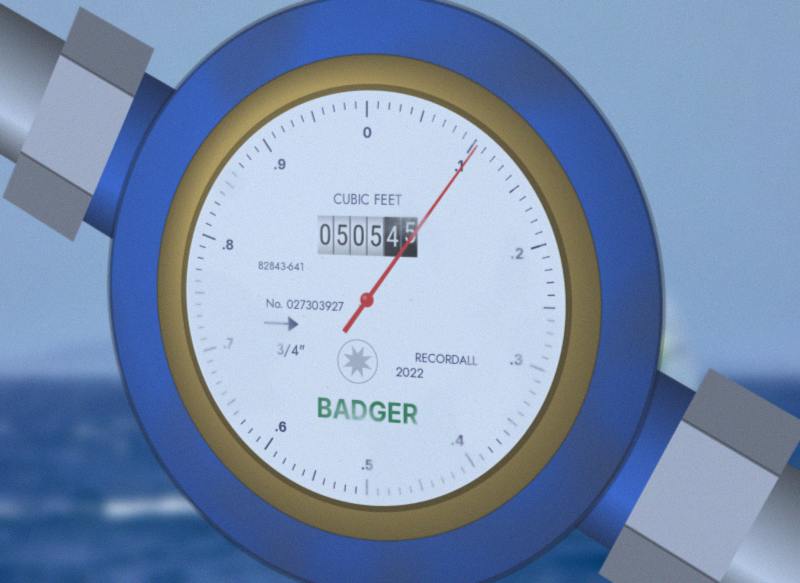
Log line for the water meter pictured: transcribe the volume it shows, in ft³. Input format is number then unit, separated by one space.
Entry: 50545.10 ft³
